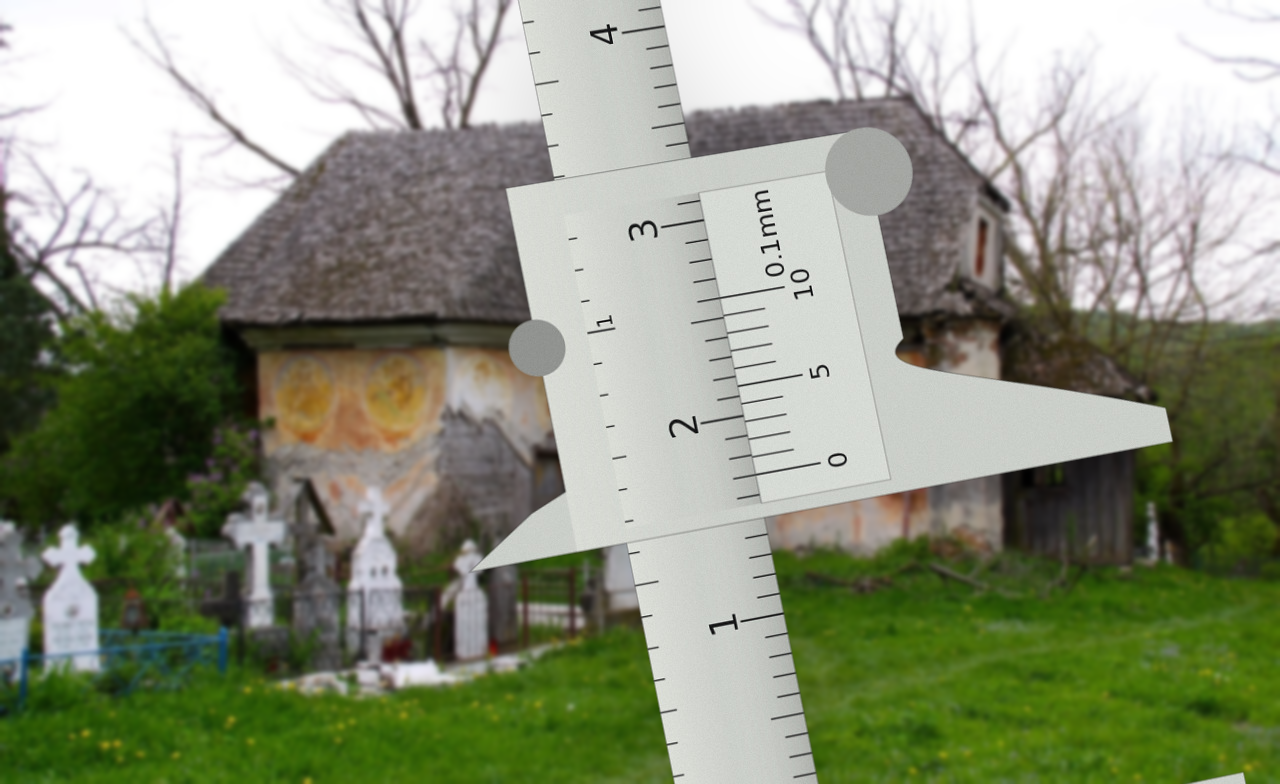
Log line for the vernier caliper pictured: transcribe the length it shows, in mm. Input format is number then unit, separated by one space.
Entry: 17.0 mm
